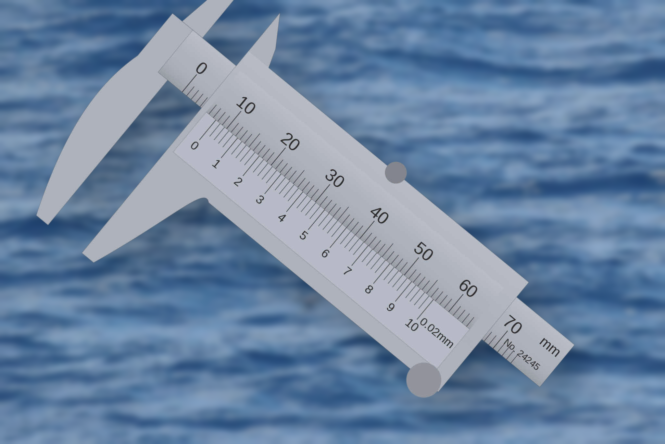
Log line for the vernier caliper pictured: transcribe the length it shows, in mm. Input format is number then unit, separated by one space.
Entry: 7.6 mm
